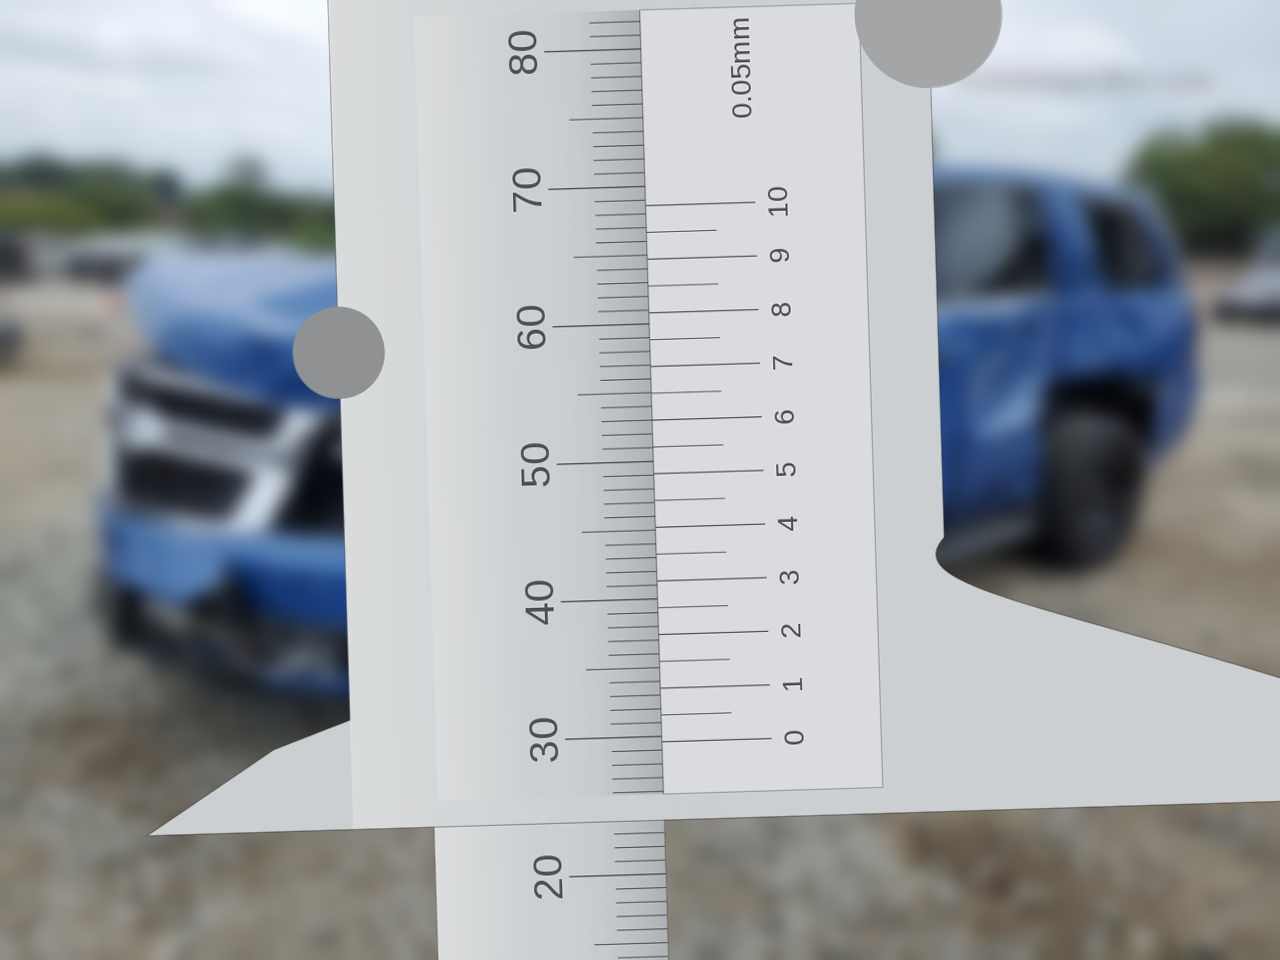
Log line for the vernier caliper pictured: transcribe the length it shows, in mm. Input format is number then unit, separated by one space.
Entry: 29.6 mm
